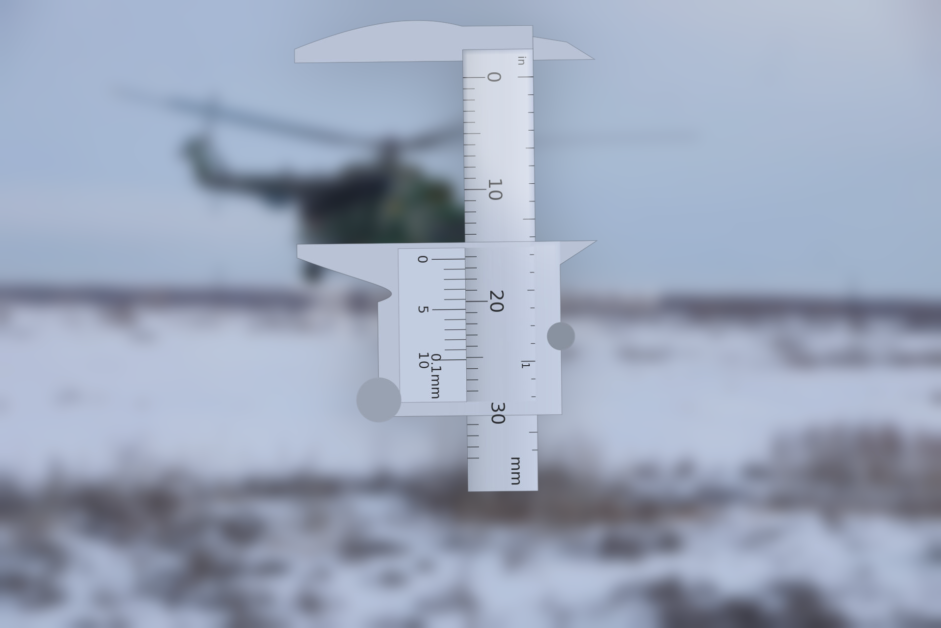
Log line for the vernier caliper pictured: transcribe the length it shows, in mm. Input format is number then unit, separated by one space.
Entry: 16.2 mm
